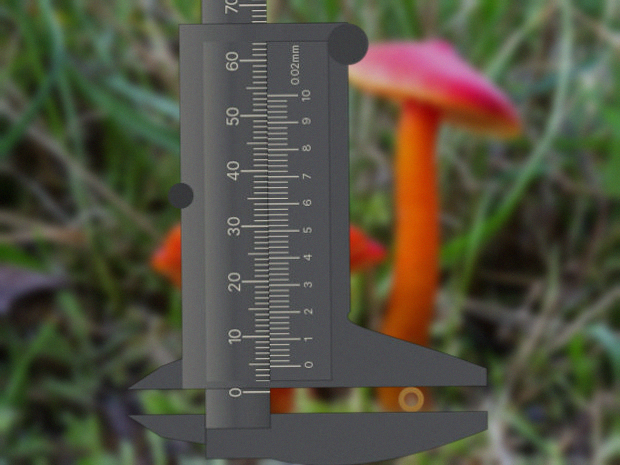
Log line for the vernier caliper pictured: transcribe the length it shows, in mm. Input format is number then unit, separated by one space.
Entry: 4.6 mm
